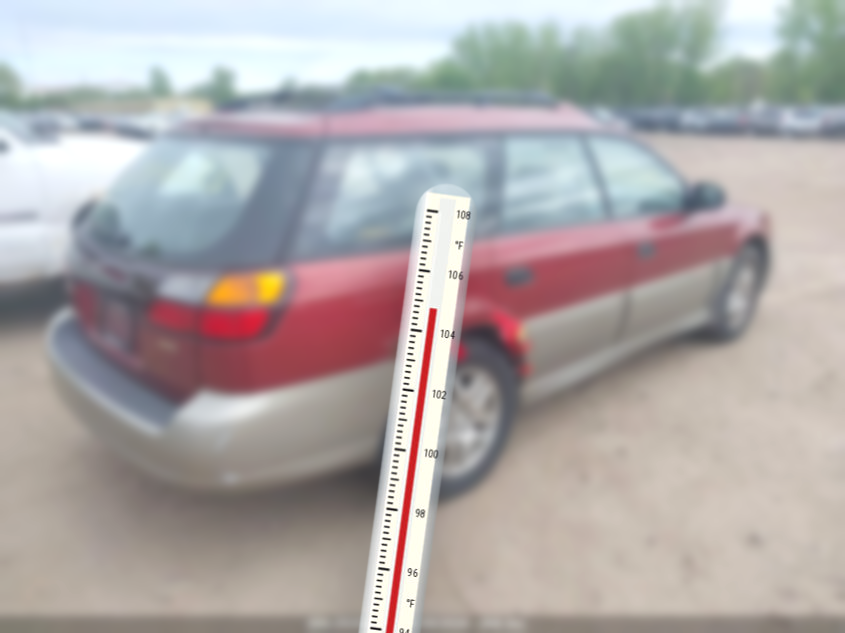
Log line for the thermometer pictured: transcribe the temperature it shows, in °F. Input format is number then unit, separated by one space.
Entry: 104.8 °F
